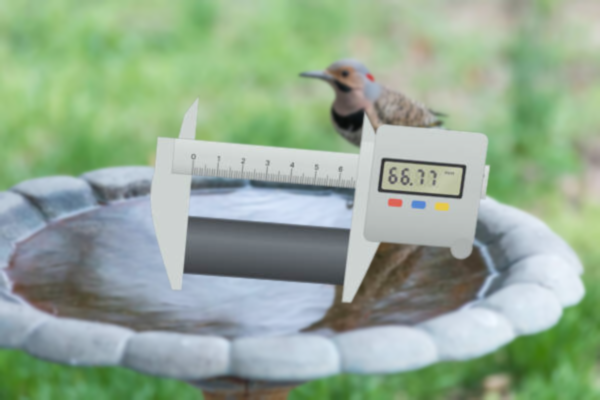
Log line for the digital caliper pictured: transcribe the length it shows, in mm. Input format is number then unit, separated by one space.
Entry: 66.77 mm
